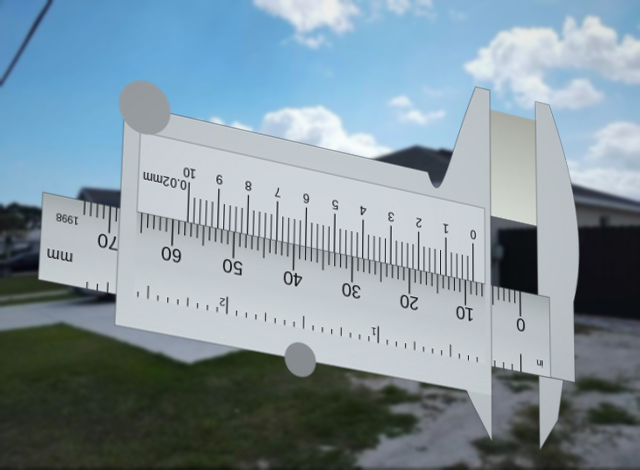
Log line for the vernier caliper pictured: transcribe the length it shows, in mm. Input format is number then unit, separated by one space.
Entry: 8.6 mm
